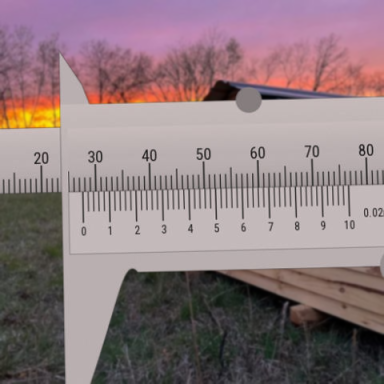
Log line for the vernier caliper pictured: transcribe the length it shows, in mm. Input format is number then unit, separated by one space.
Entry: 27.6 mm
